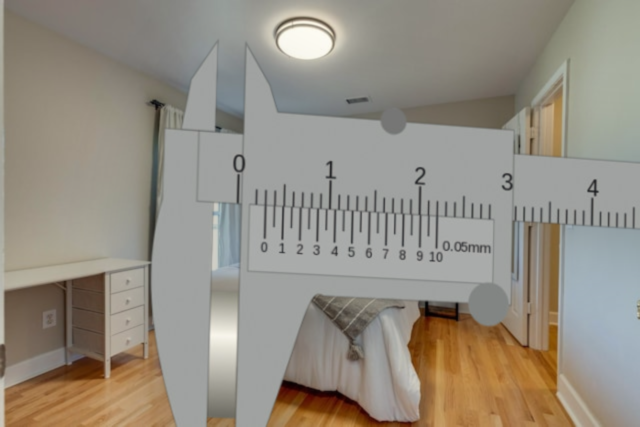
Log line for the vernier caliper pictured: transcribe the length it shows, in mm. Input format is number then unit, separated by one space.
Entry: 3.0 mm
